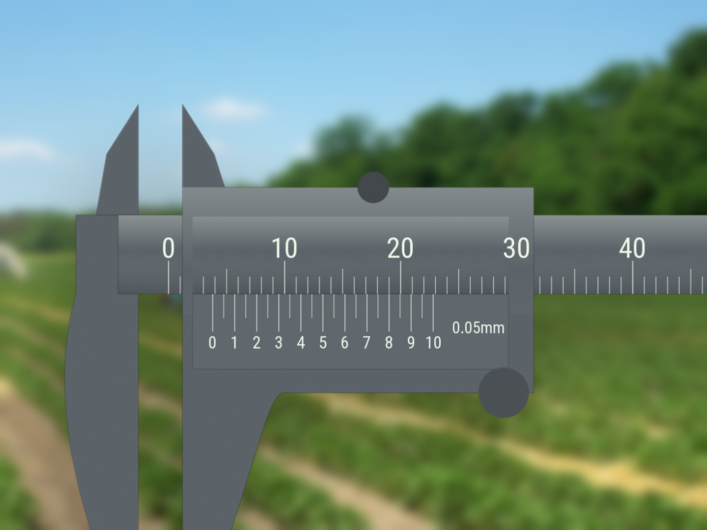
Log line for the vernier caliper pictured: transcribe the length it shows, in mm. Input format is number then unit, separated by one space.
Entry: 3.8 mm
